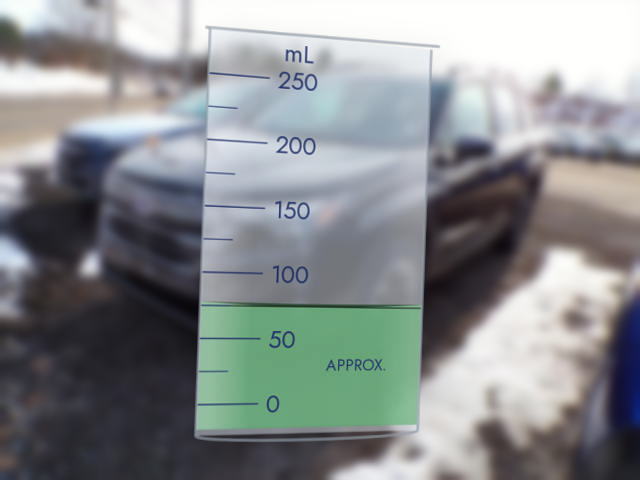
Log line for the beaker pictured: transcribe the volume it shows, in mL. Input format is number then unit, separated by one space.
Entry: 75 mL
